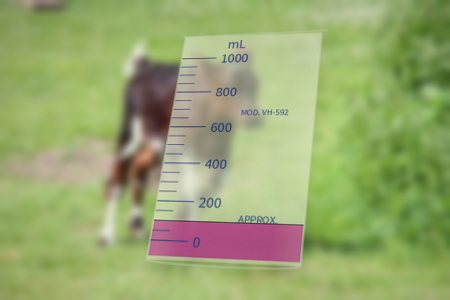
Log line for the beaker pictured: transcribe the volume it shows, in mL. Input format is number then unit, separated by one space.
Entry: 100 mL
